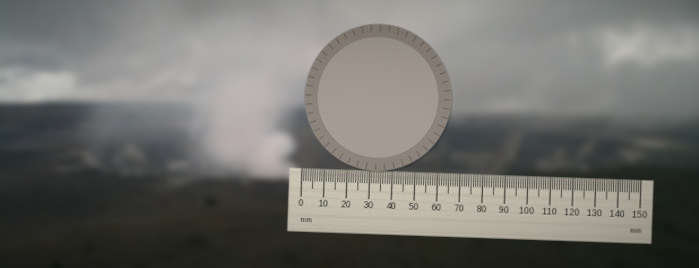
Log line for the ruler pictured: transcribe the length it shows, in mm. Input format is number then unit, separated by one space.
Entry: 65 mm
